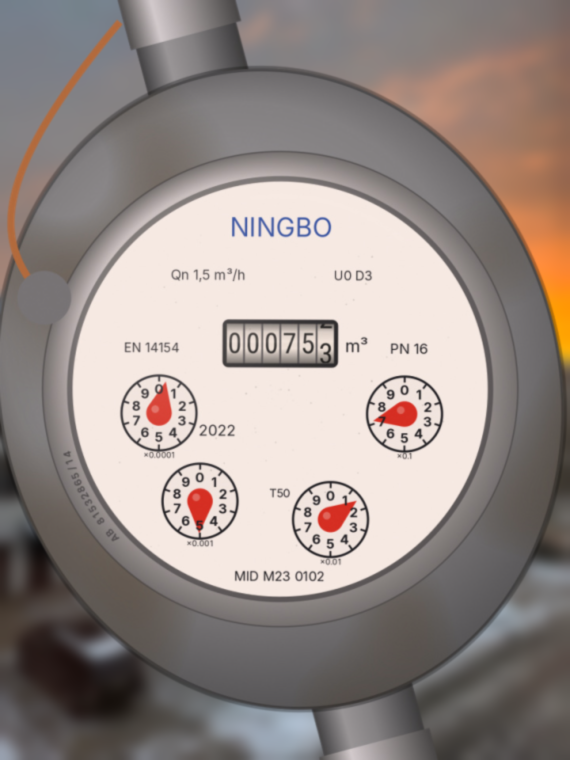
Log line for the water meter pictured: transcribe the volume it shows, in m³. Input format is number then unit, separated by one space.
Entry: 752.7150 m³
